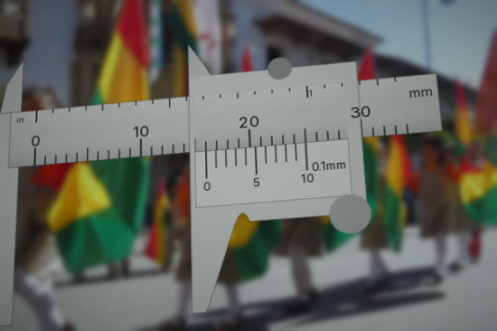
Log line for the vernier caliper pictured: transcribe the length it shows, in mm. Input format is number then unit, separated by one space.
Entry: 16.0 mm
